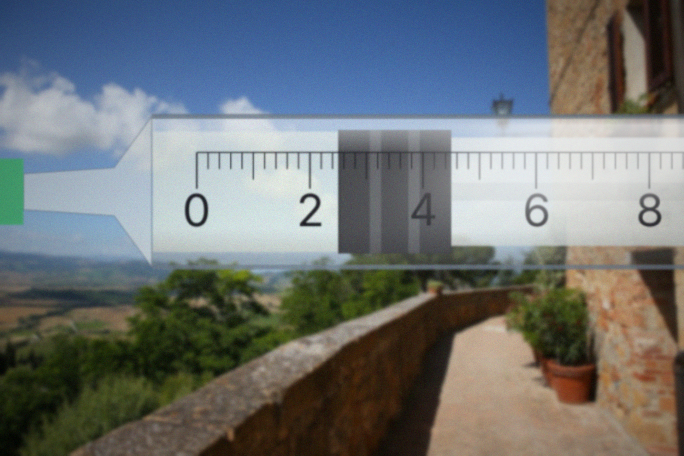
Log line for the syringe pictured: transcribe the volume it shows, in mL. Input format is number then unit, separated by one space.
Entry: 2.5 mL
